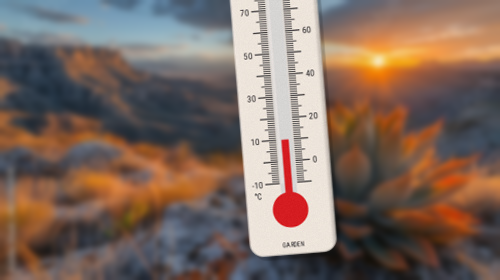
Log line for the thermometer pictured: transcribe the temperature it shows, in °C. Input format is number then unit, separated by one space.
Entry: 10 °C
